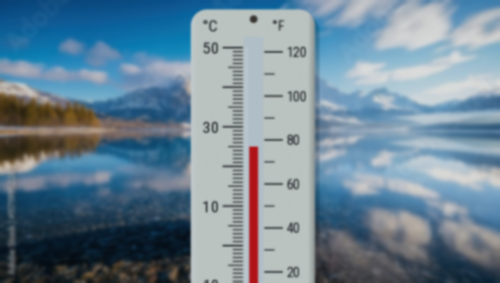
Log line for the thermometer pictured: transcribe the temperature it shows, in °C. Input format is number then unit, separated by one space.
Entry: 25 °C
